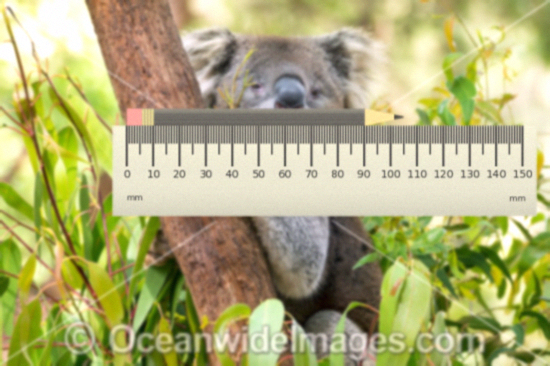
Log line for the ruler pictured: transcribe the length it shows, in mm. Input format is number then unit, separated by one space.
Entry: 105 mm
